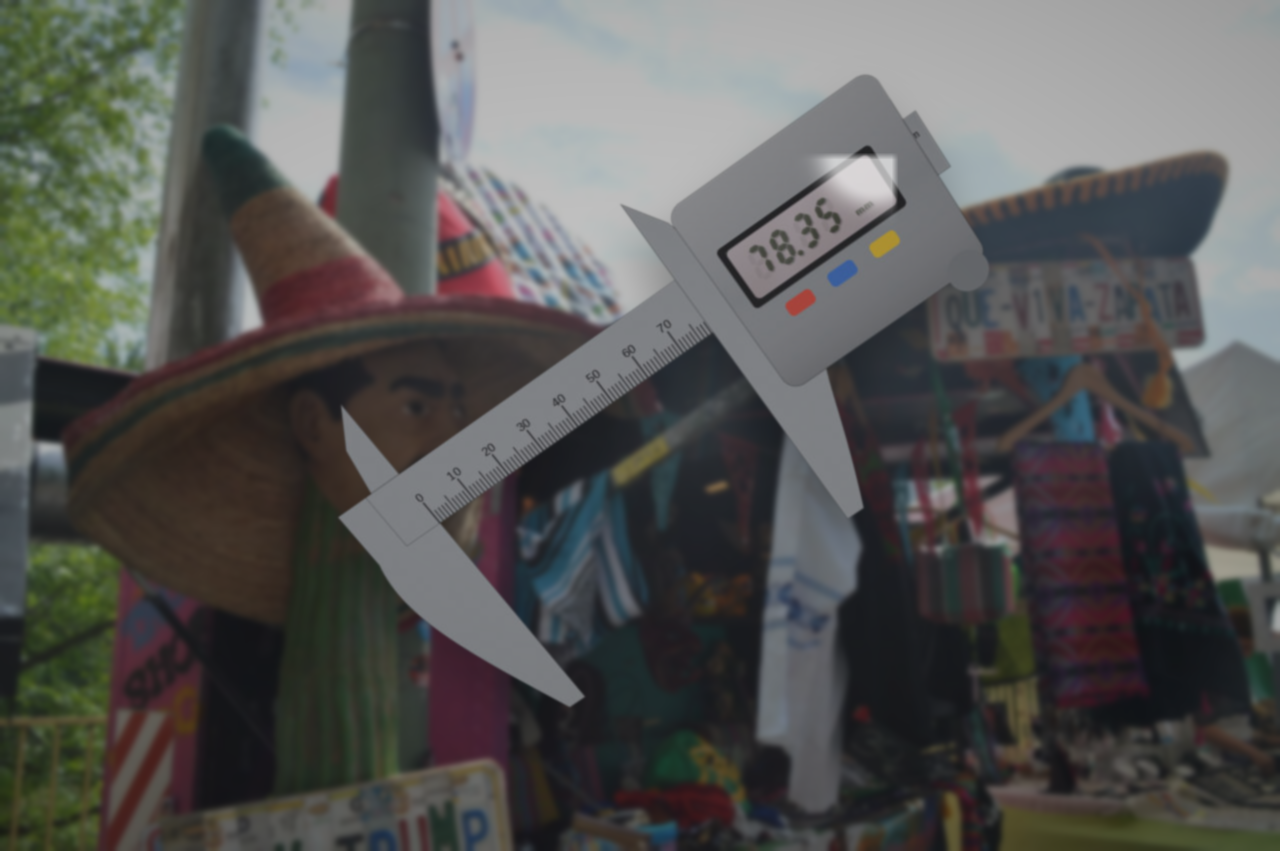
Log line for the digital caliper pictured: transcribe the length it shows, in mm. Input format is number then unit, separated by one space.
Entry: 78.35 mm
